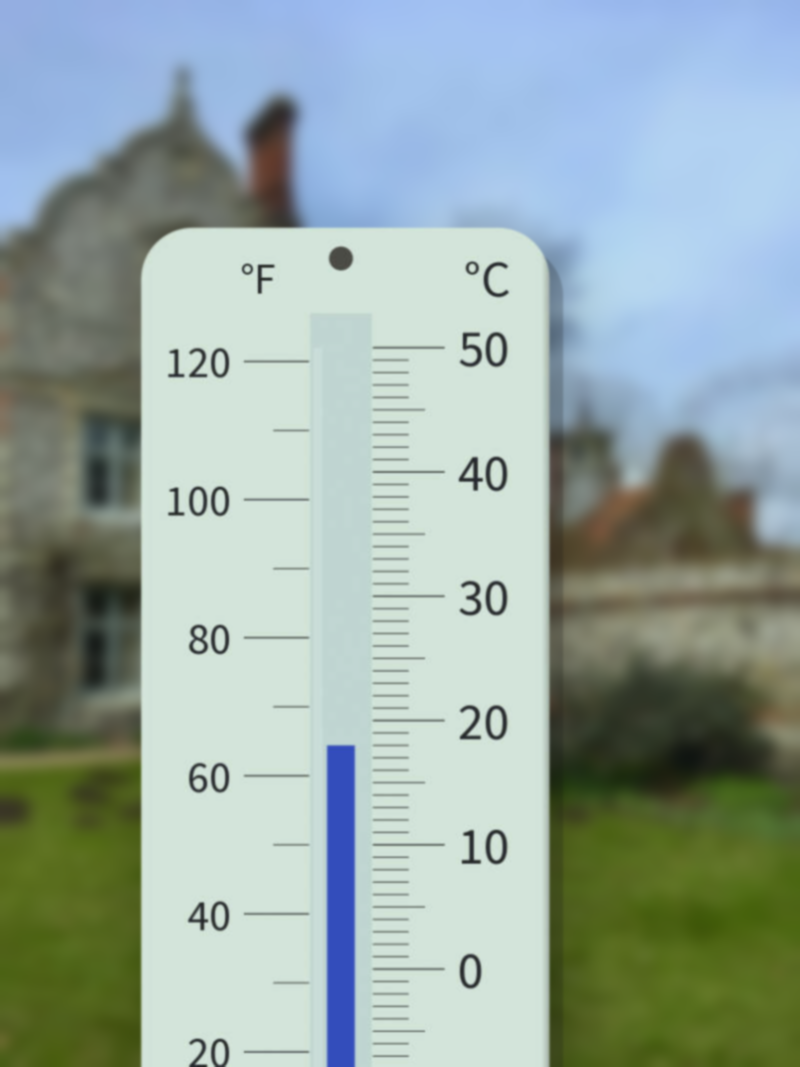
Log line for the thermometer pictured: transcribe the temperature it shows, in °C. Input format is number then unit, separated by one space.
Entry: 18 °C
